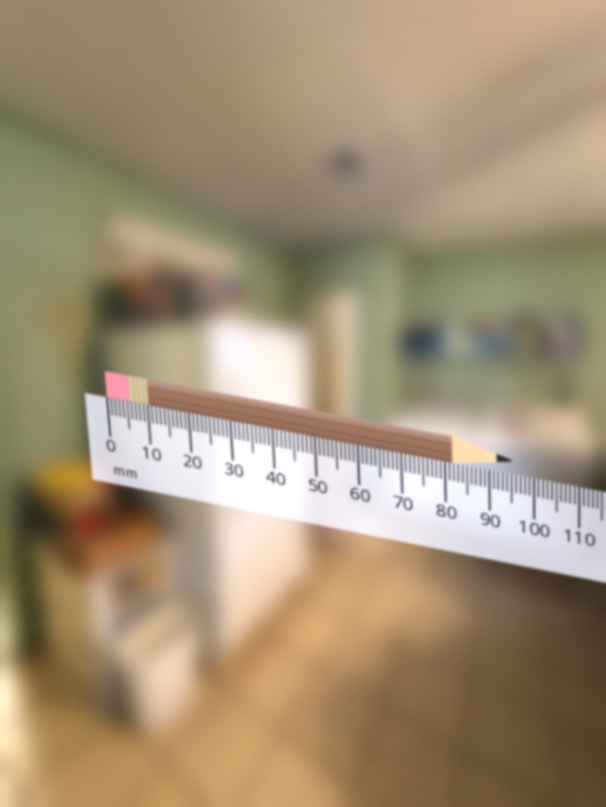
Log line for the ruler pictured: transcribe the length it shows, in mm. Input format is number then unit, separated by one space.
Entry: 95 mm
